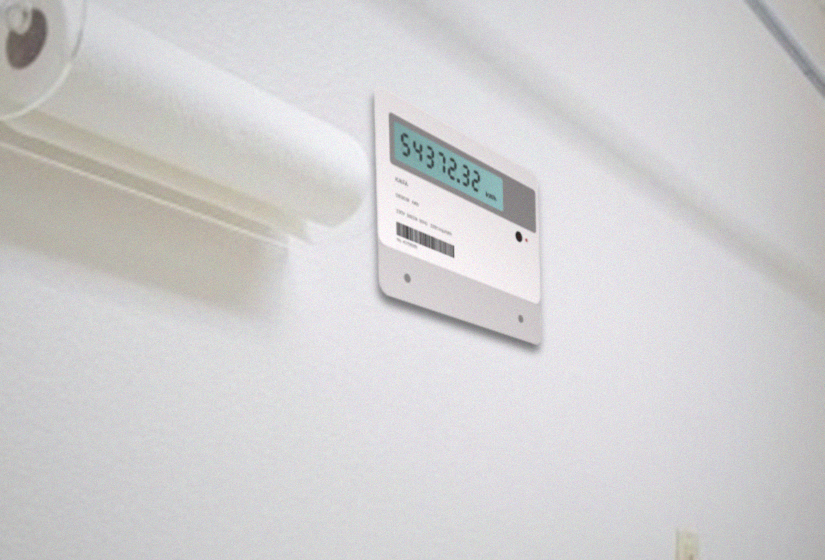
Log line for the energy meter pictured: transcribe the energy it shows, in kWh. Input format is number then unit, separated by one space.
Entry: 54372.32 kWh
